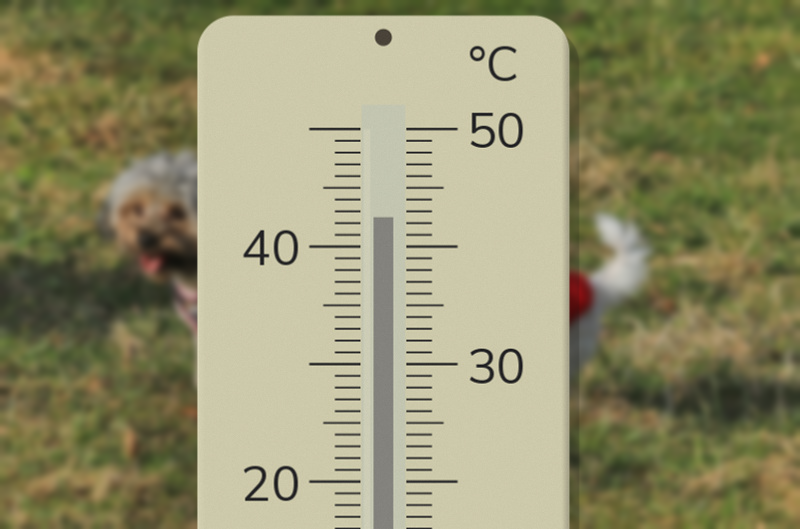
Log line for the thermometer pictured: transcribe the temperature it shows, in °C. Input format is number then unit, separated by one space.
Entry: 42.5 °C
